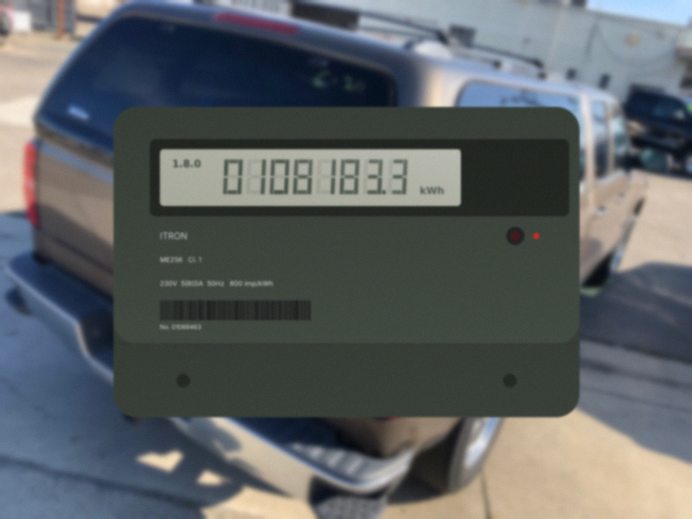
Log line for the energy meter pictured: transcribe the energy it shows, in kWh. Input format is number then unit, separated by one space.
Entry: 108183.3 kWh
